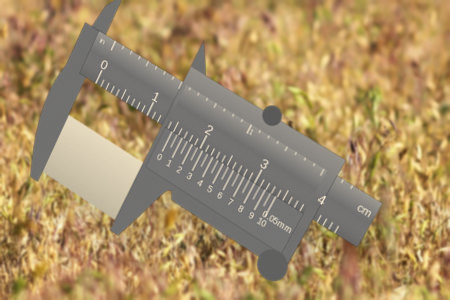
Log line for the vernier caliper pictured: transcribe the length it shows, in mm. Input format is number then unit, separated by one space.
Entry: 14.8 mm
